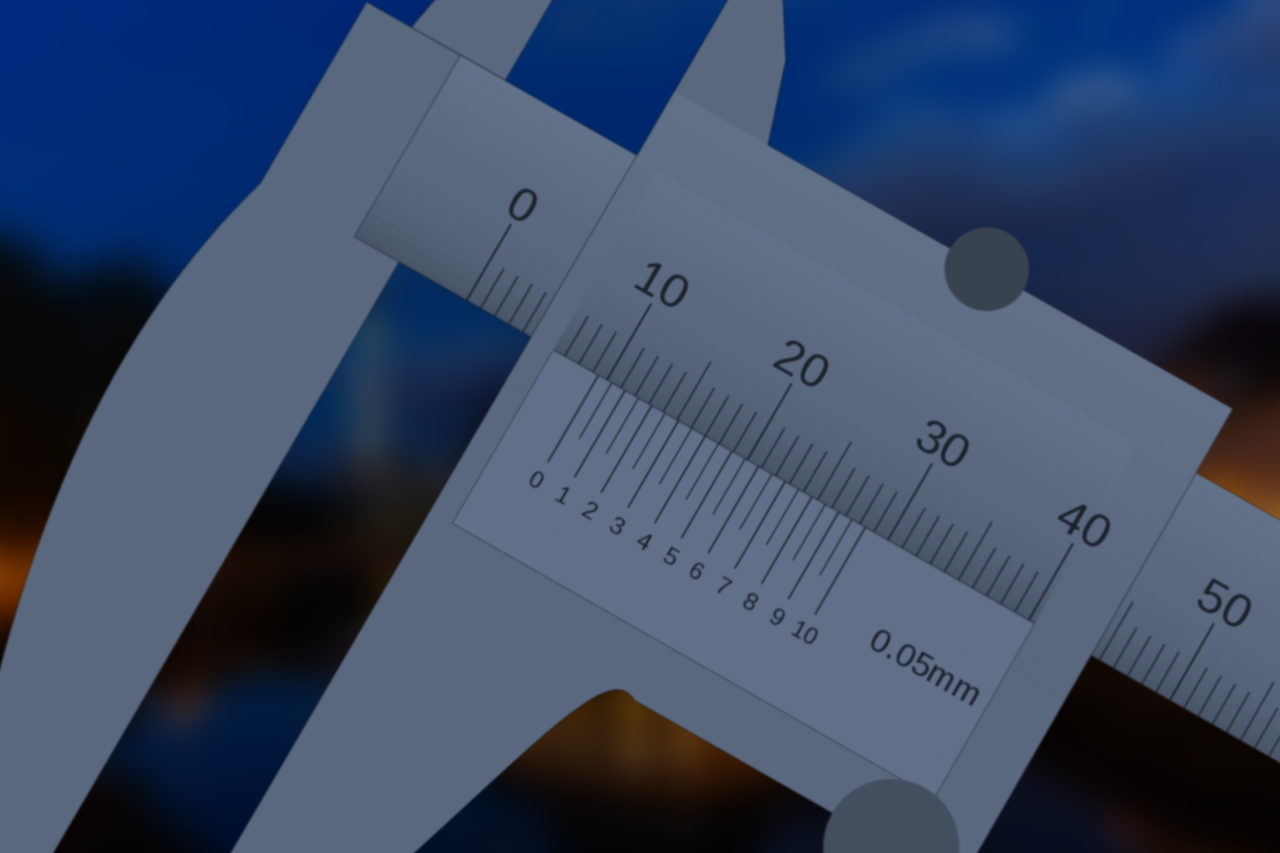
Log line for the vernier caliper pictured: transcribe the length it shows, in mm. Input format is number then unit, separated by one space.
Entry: 9.4 mm
